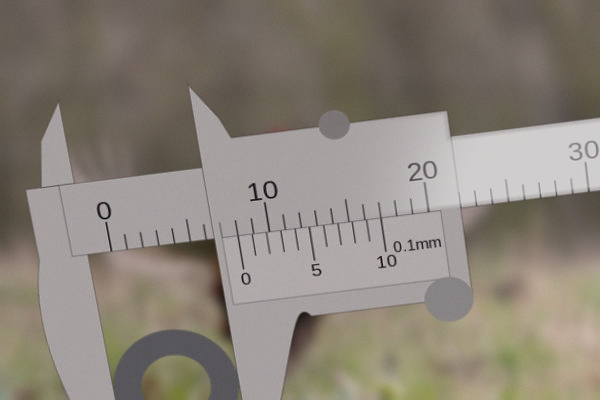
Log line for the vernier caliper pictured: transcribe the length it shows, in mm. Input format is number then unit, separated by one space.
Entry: 8.0 mm
